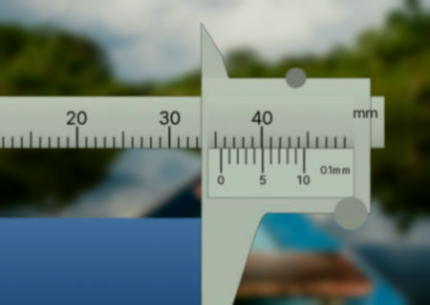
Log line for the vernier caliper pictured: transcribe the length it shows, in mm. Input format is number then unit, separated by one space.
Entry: 35.6 mm
